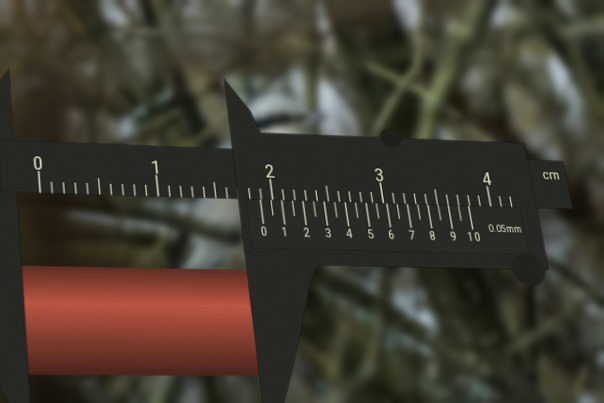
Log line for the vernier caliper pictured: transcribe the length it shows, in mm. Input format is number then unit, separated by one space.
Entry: 18.9 mm
